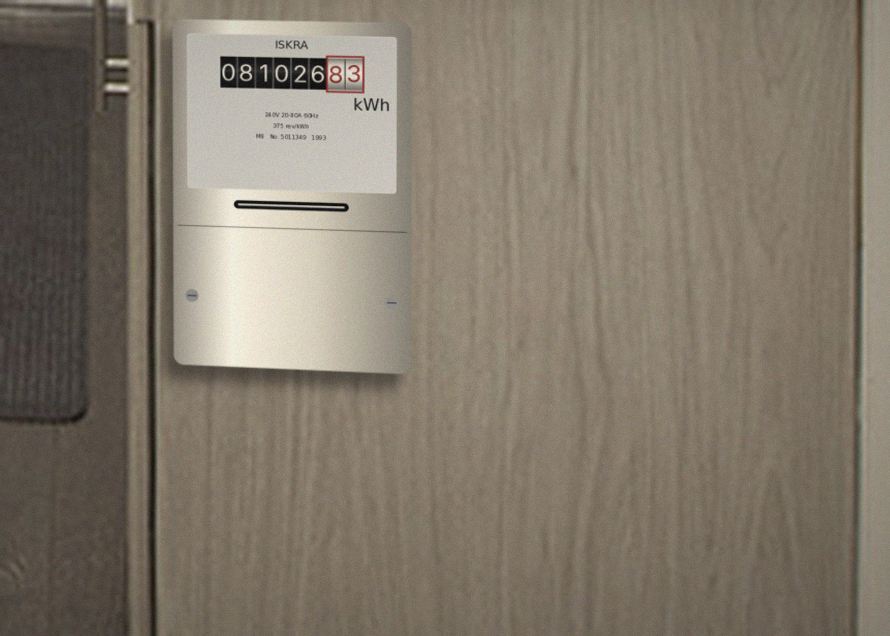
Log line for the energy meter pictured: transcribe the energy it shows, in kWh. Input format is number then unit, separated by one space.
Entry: 81026.83 kWh
